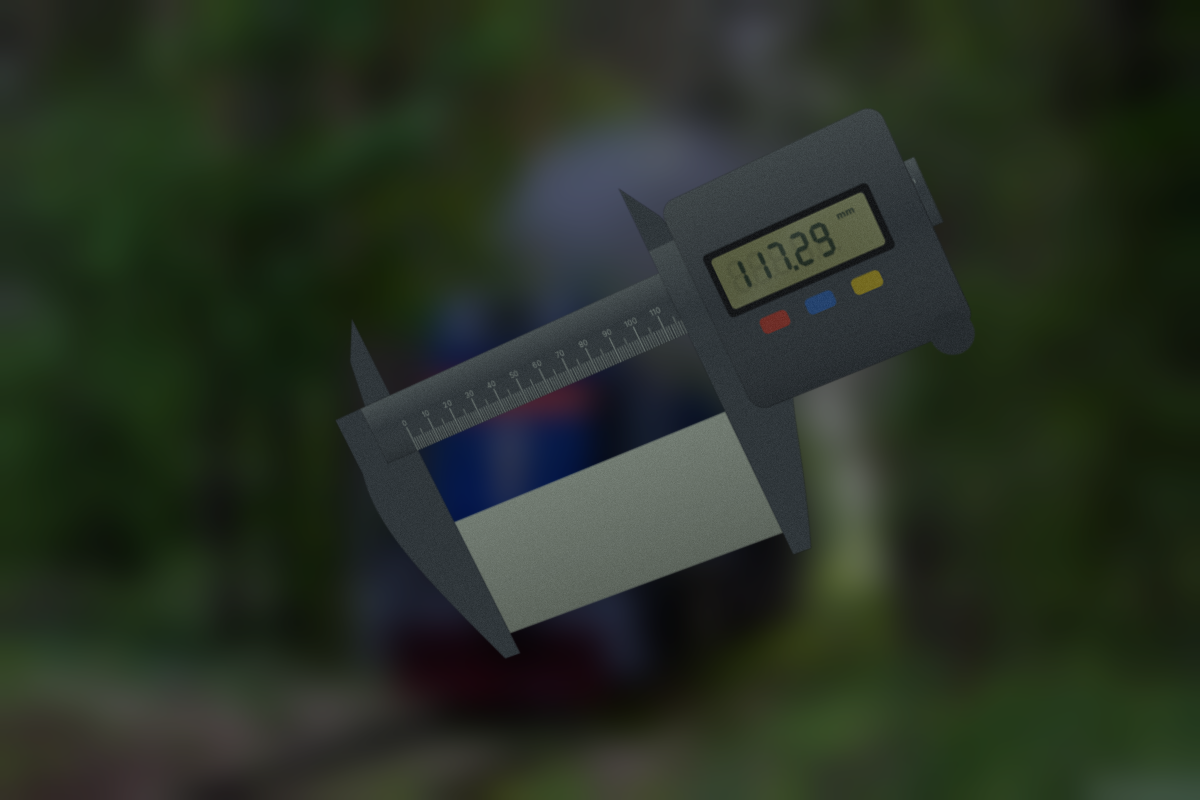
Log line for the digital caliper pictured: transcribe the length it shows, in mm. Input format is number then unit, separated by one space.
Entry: 117.29 mm
